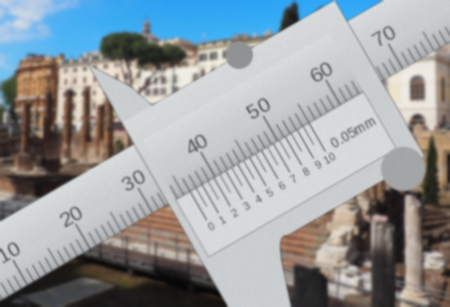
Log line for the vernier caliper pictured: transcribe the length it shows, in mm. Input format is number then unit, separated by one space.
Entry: 36.0 mm
